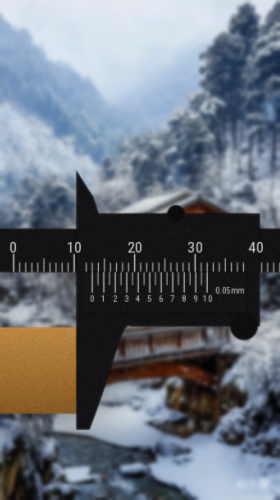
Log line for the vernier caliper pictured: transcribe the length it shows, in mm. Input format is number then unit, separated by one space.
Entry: 13.0 mm
